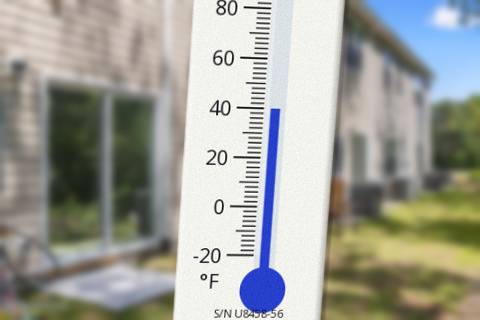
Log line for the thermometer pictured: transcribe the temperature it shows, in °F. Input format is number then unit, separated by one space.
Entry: 40 °F
